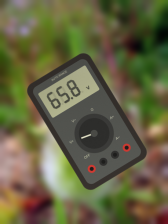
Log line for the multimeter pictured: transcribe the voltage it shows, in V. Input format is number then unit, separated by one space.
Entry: 65.8 V
